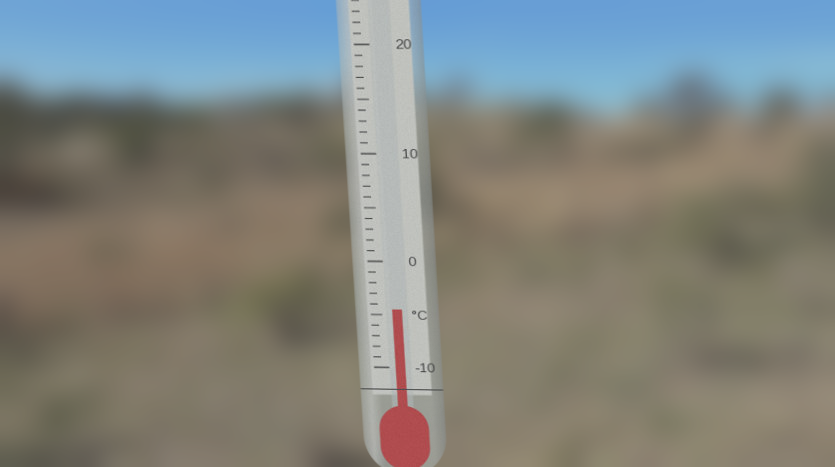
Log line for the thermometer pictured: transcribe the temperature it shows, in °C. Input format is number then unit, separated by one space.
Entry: -4.5 °C
